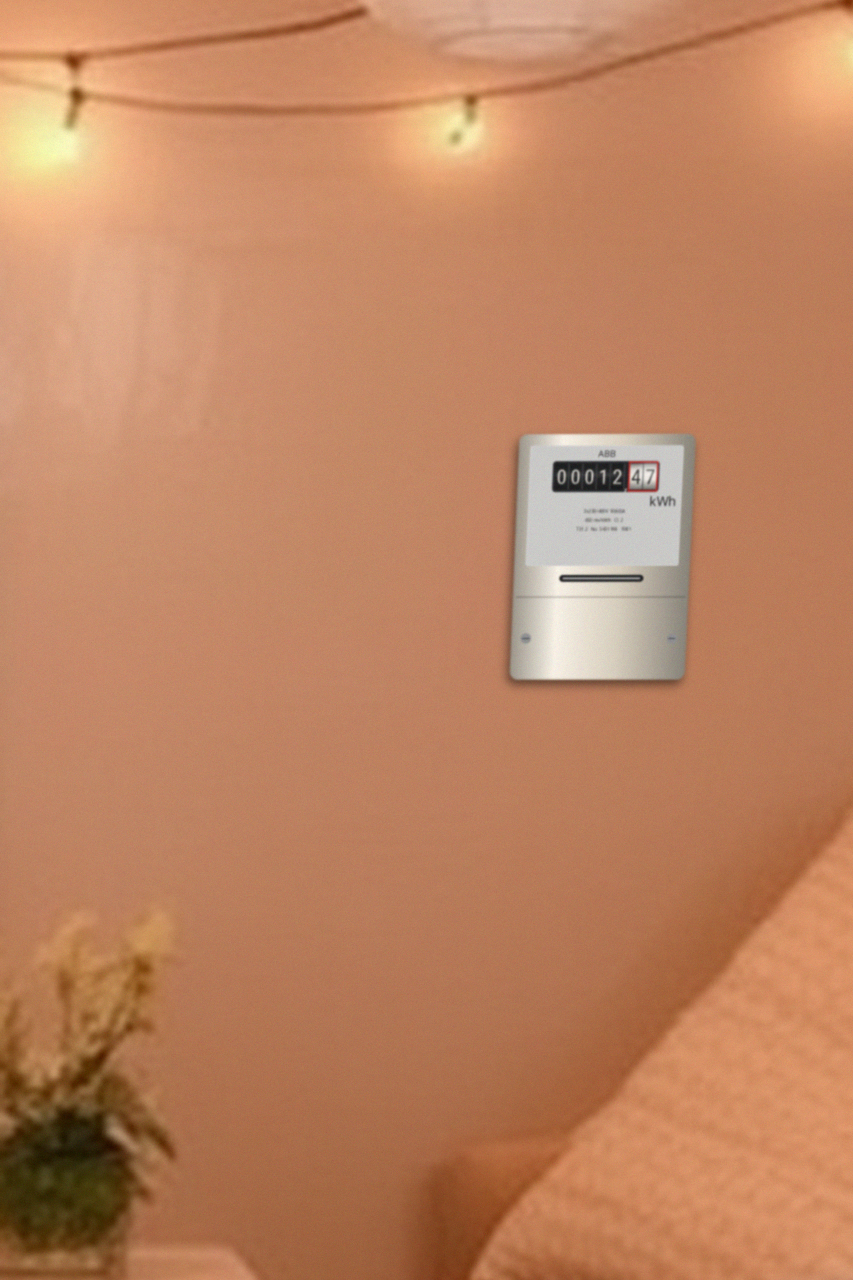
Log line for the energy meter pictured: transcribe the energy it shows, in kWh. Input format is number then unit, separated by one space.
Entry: 12.47 kWh
